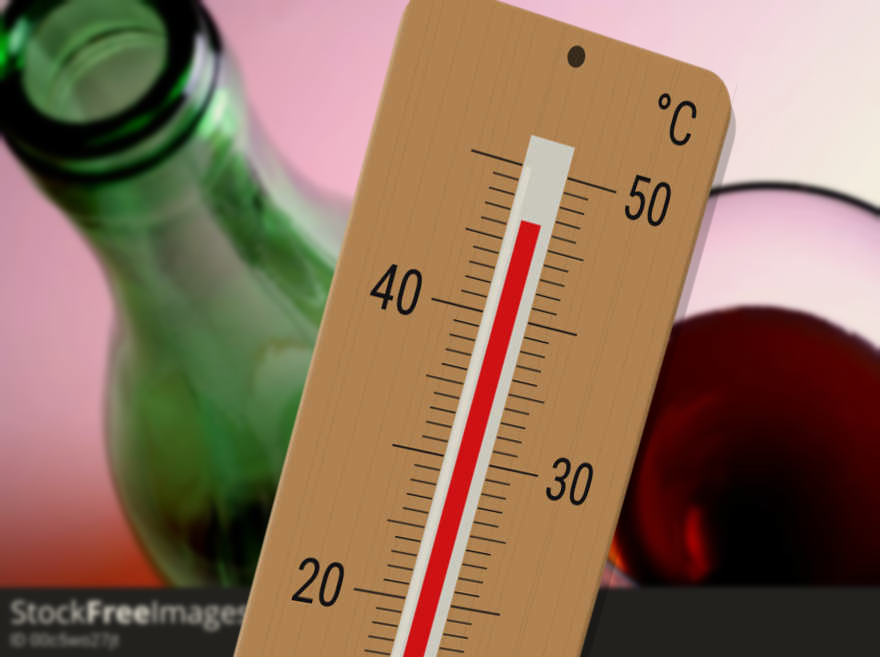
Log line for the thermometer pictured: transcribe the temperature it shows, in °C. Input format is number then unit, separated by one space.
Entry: 46.5 °C
